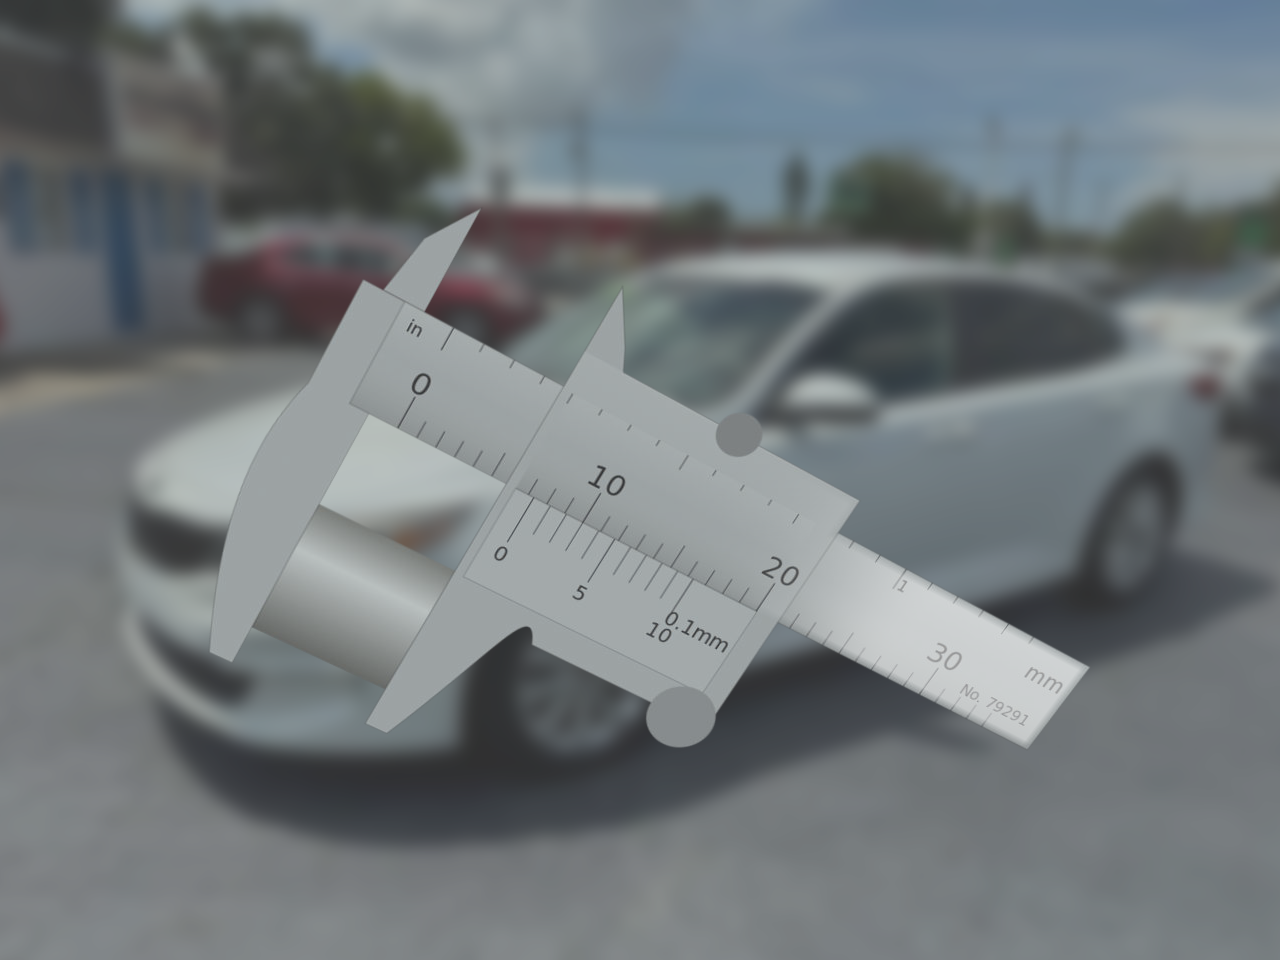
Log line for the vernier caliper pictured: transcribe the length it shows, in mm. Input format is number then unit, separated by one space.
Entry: 7.3 mm
